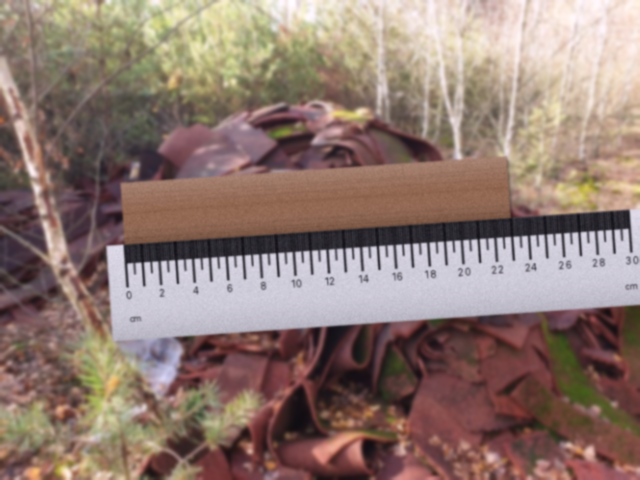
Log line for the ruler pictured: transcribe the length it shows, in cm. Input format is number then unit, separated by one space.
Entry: 23 cm
